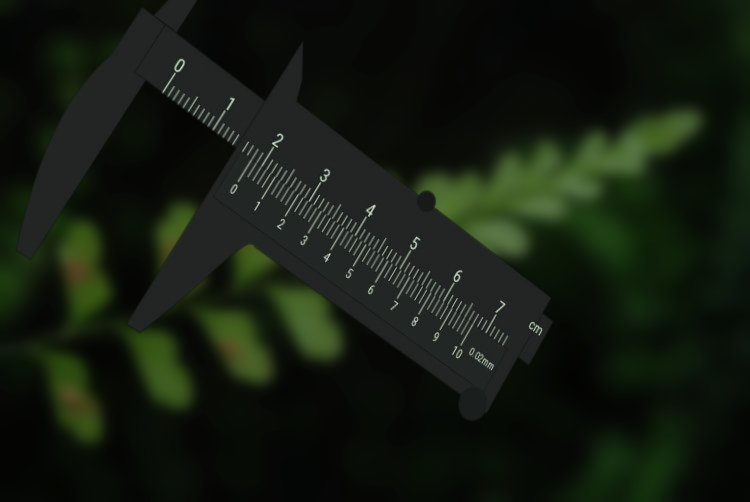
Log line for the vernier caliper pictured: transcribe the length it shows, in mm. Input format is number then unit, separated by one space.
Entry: 18.0 mm
